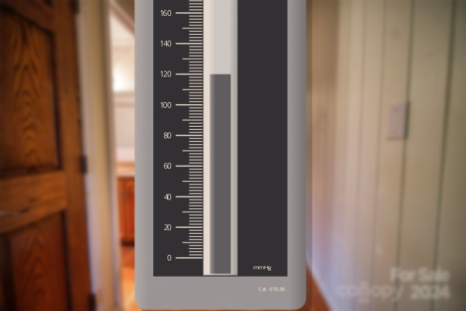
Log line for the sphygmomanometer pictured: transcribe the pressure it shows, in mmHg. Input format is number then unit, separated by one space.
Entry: 120 mmHg
